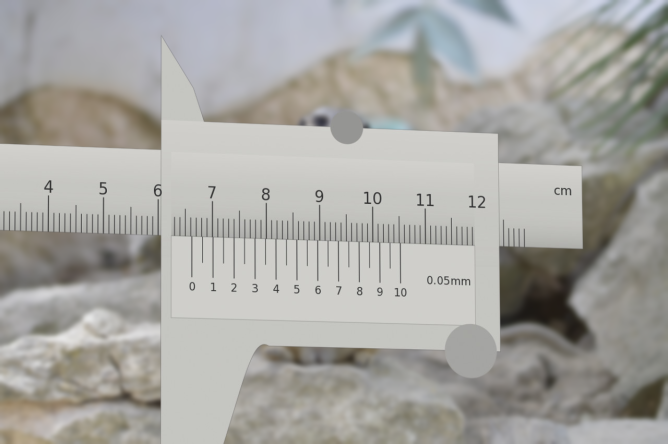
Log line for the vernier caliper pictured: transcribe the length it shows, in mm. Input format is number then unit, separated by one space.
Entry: 66.2 mm
